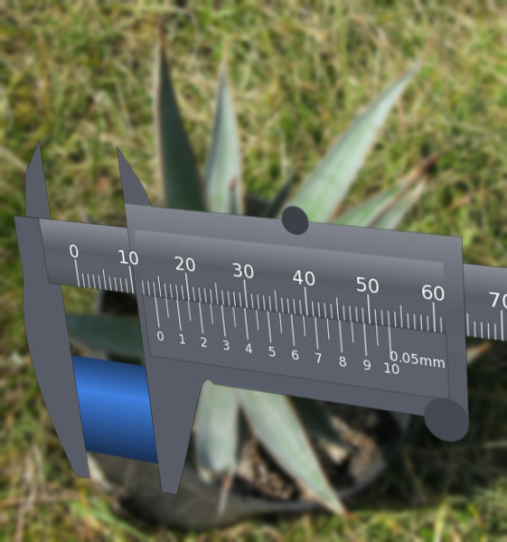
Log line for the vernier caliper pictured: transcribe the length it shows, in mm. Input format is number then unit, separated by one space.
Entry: 14.0 mm
